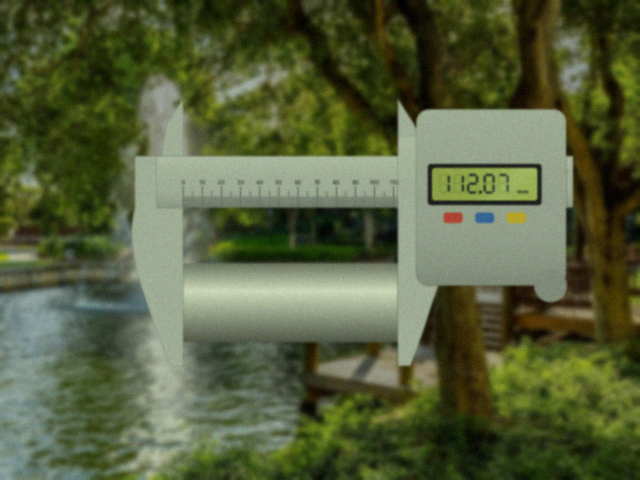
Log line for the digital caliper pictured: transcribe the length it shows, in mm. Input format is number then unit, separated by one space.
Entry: 112.07 mm
